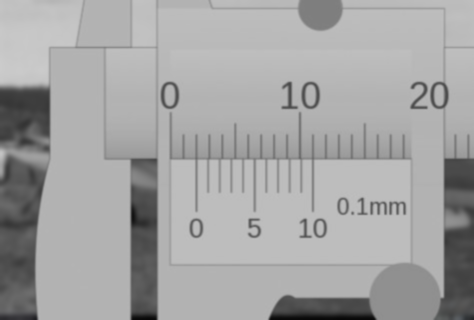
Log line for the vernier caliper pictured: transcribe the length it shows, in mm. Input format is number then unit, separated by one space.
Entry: 2.0 mm
